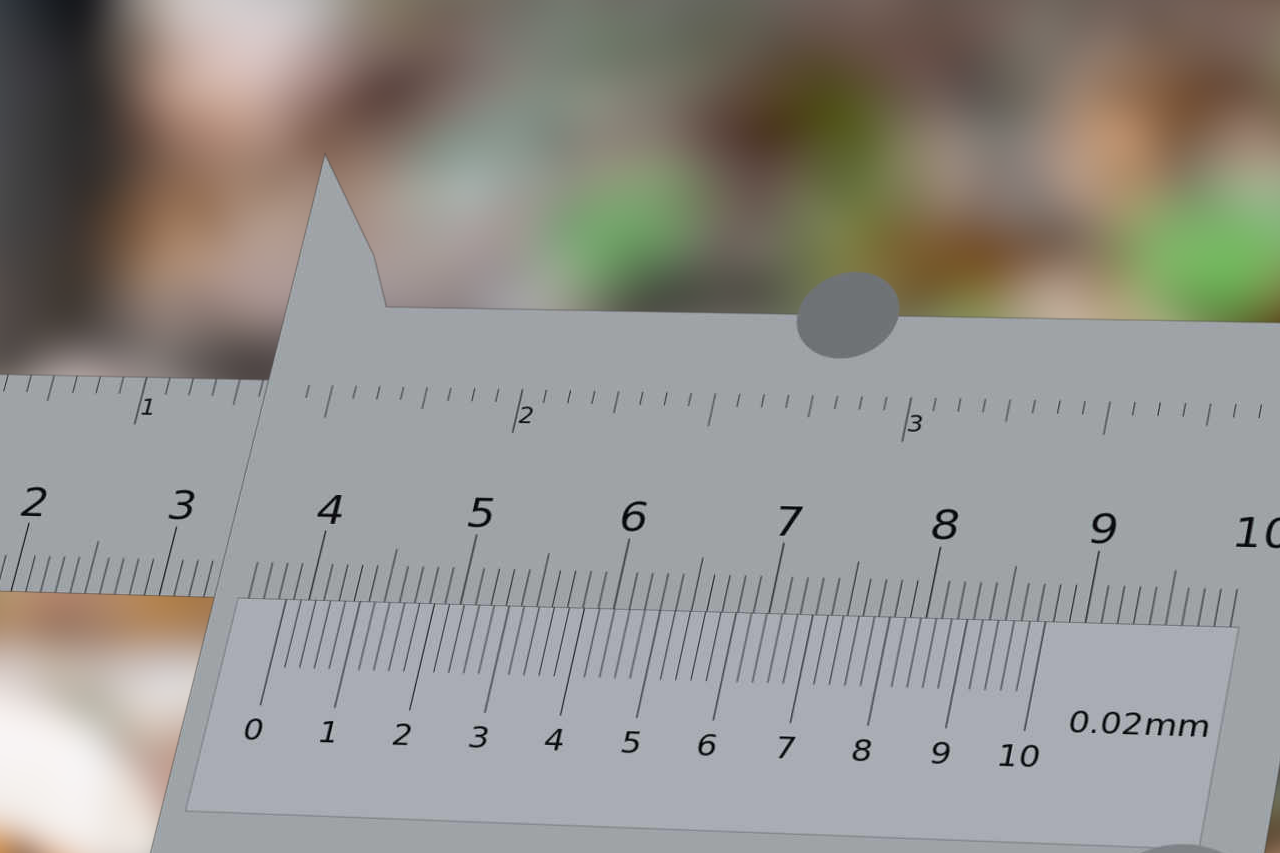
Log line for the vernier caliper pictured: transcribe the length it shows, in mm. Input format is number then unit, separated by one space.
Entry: 38.5 mm
